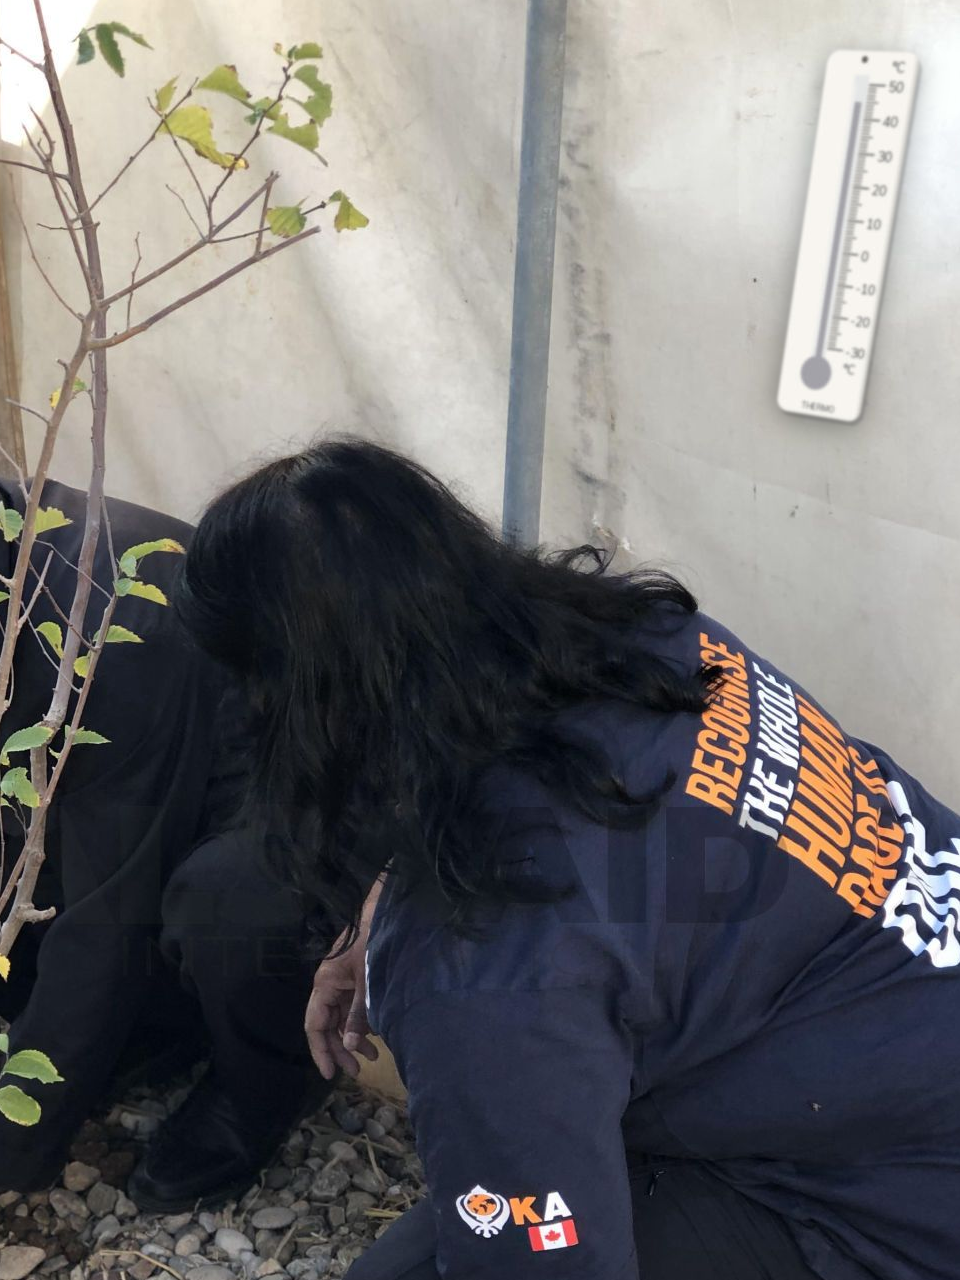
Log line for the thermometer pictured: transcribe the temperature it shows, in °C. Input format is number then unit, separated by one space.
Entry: 45 °C
